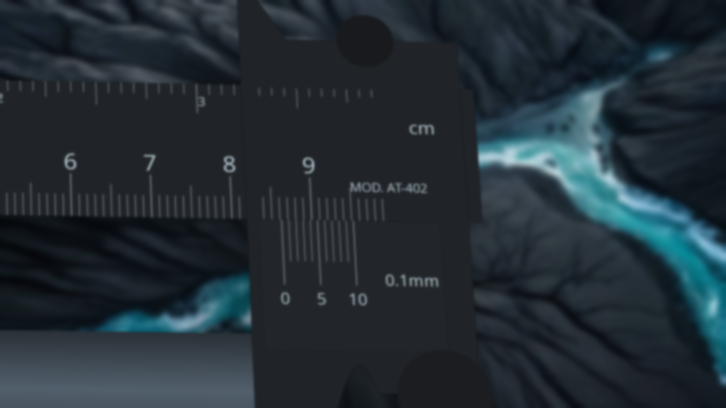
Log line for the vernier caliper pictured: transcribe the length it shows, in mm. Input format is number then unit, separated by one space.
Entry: 86.2 mm
